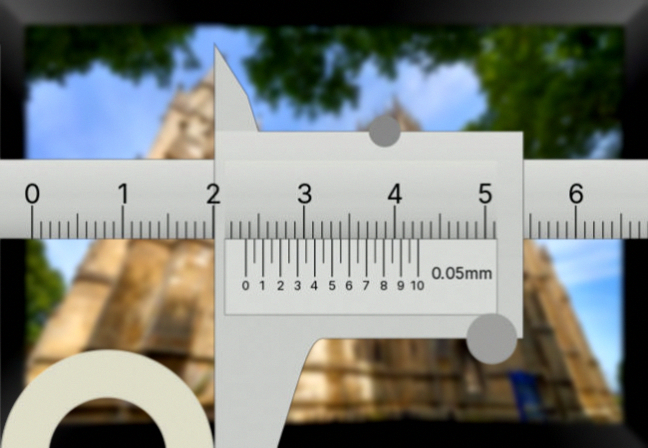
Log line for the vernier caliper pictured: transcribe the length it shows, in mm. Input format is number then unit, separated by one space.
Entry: 23.6 mm
